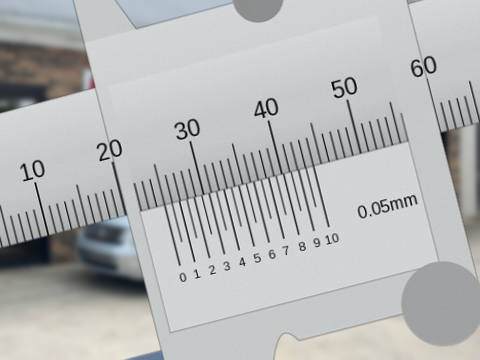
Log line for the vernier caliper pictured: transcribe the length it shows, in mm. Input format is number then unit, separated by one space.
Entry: 25.0 mm
